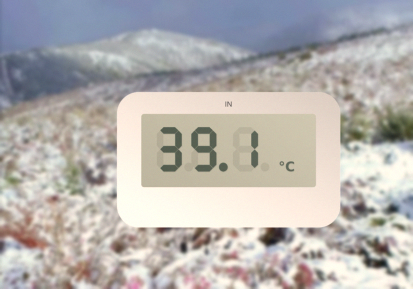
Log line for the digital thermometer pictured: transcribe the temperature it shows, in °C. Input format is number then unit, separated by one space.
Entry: 39.1 °C
